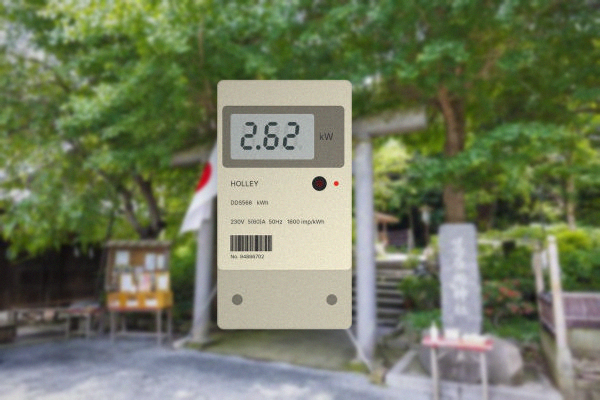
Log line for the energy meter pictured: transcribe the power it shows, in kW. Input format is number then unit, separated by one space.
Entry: 2.62 kW
